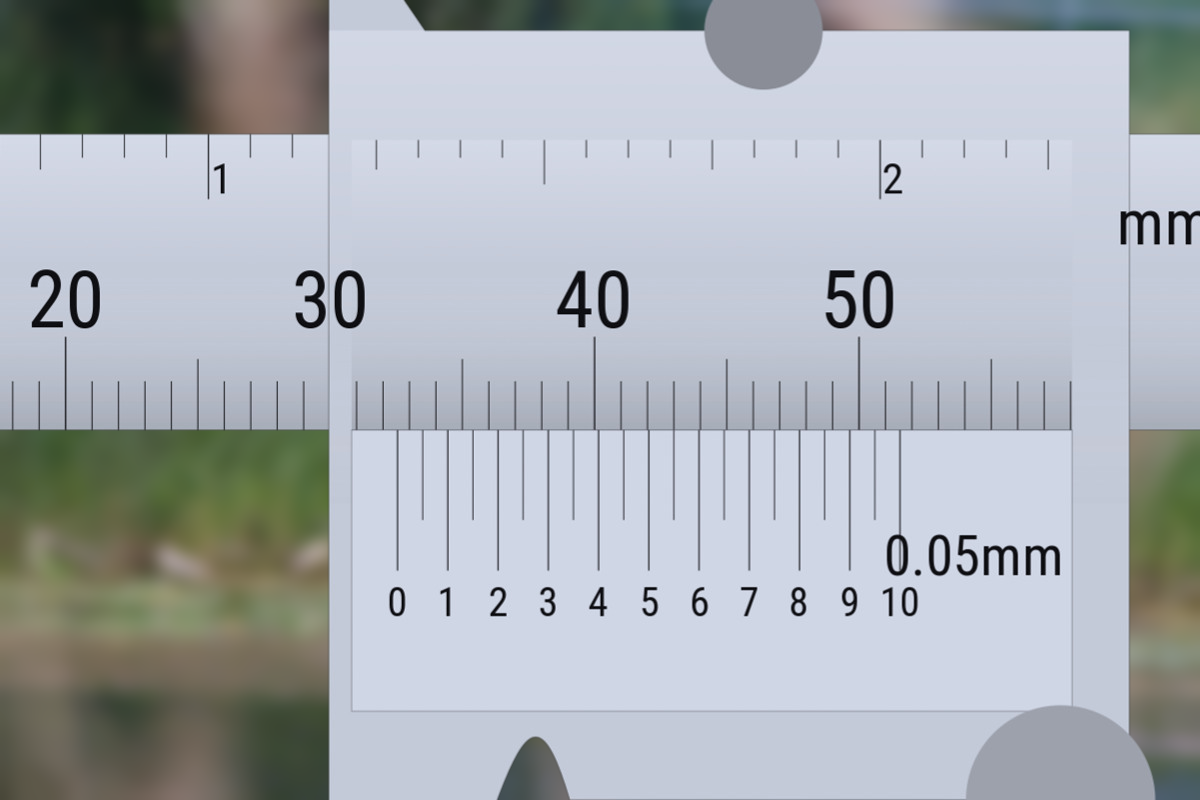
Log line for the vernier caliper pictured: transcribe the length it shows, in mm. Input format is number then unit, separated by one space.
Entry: 32.55 mm
